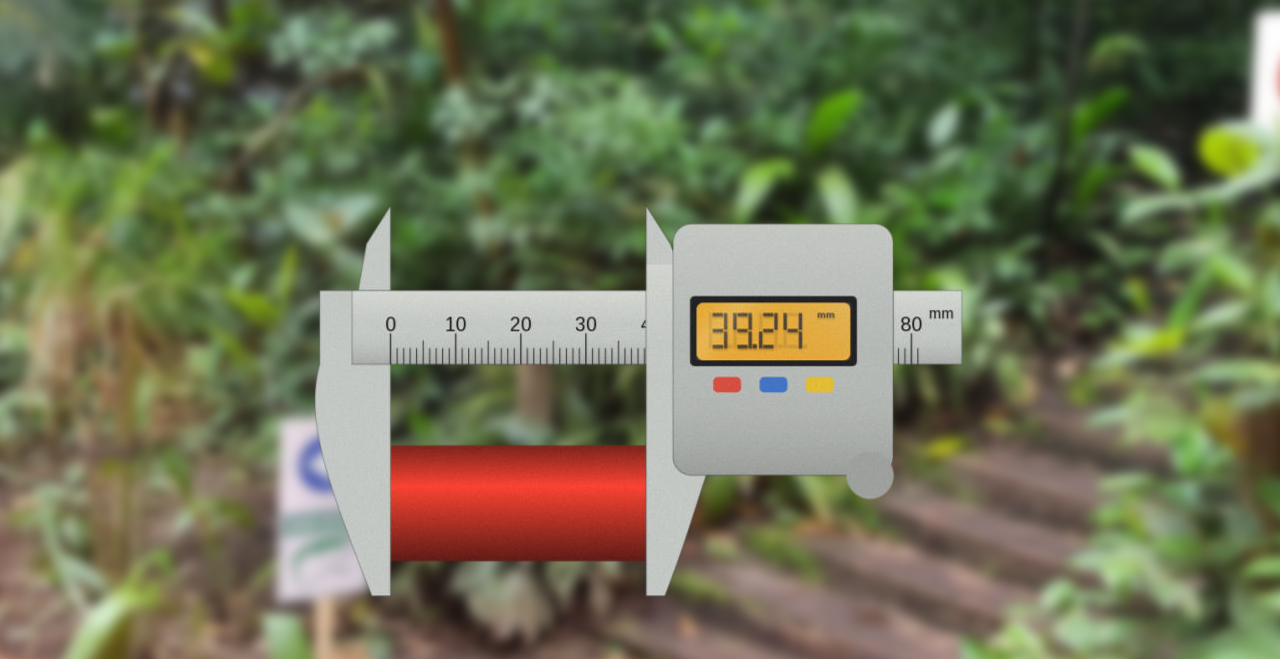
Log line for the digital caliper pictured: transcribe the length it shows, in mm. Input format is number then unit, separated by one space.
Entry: 39.24 mm
